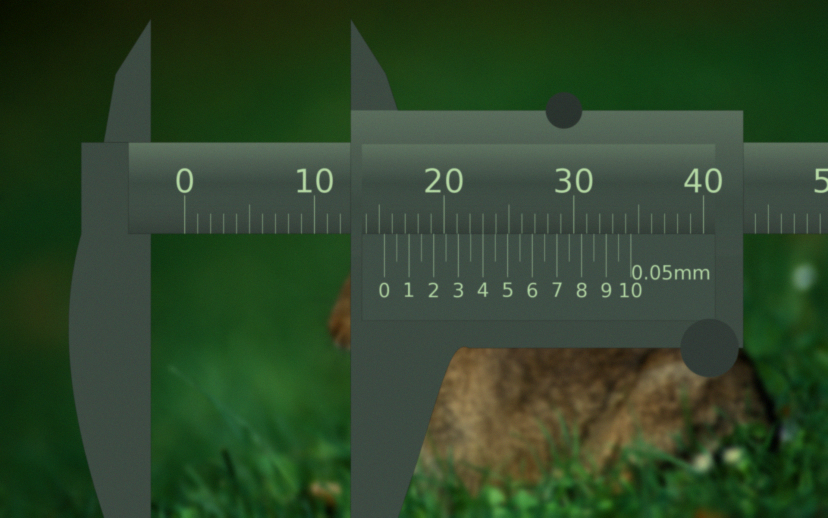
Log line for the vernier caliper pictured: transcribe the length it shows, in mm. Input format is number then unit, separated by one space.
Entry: 15.4 mm
